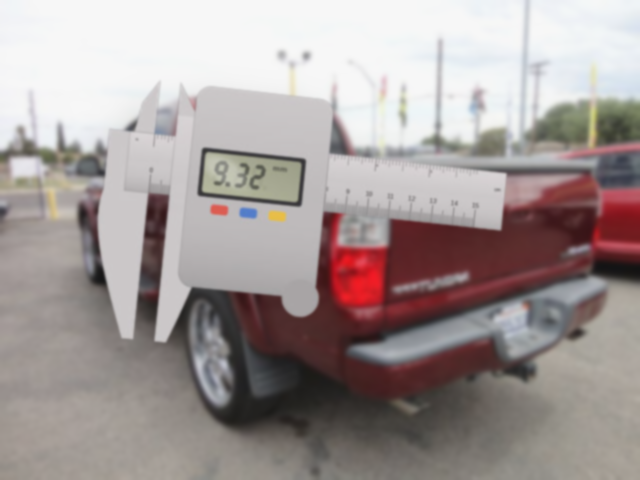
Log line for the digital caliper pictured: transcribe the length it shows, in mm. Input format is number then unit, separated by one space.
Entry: 9.32 mm
